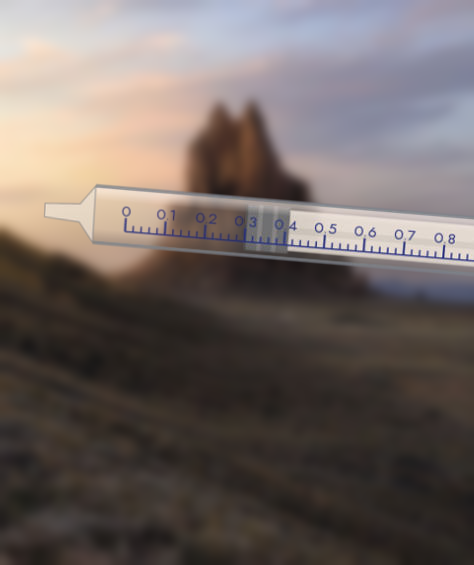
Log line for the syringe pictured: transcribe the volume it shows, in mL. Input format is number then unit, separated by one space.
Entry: 0.3 mL
